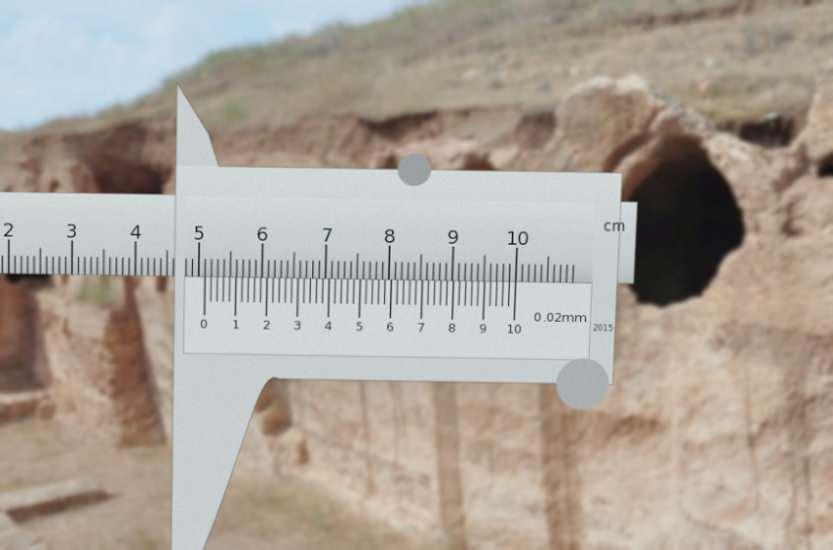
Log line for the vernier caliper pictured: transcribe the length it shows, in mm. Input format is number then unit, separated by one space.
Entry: 51.0 mm
